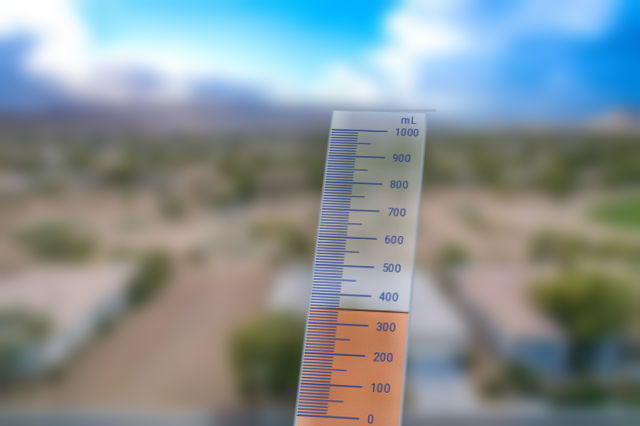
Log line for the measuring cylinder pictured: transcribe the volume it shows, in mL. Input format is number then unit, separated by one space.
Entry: 350 mL
